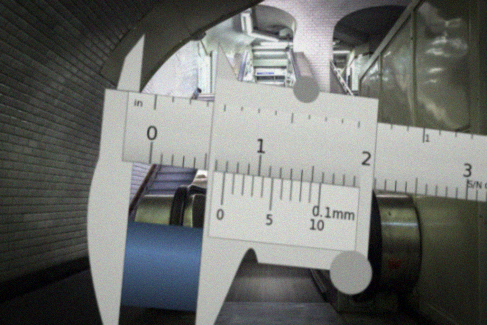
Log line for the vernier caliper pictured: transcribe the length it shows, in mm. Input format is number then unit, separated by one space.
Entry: 6.8 mm
